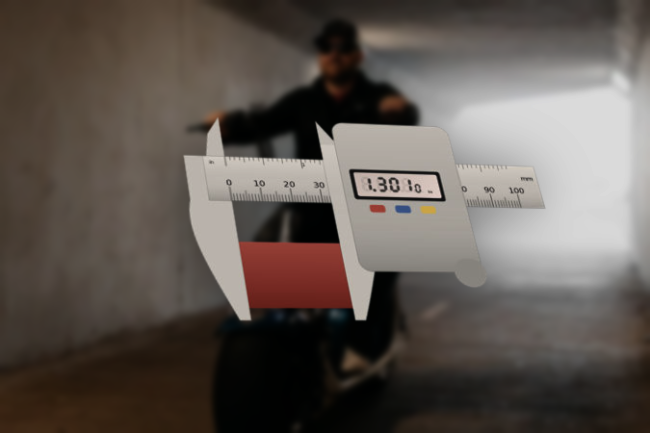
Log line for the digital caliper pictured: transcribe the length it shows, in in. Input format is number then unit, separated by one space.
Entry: 1.3010 in
